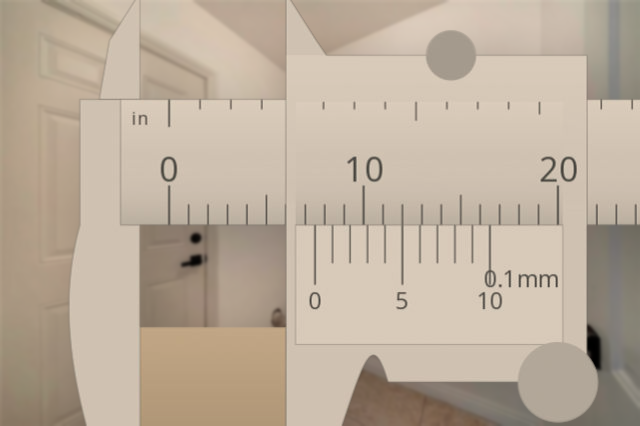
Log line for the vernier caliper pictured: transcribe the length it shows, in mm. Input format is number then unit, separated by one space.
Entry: 7.5 mm
